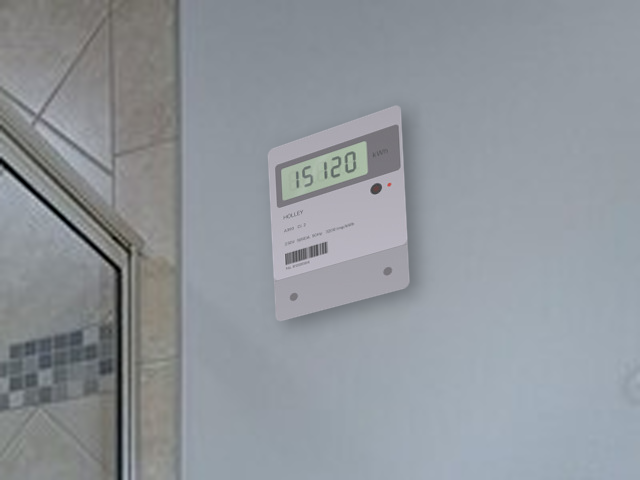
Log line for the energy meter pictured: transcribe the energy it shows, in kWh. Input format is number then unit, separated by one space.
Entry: 15120 kWh
